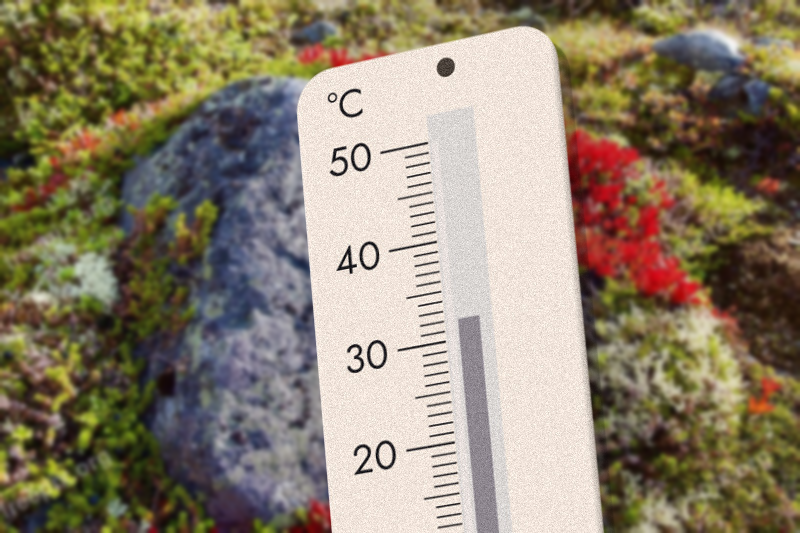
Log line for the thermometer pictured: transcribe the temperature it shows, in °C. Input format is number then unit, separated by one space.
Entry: 32 °C
